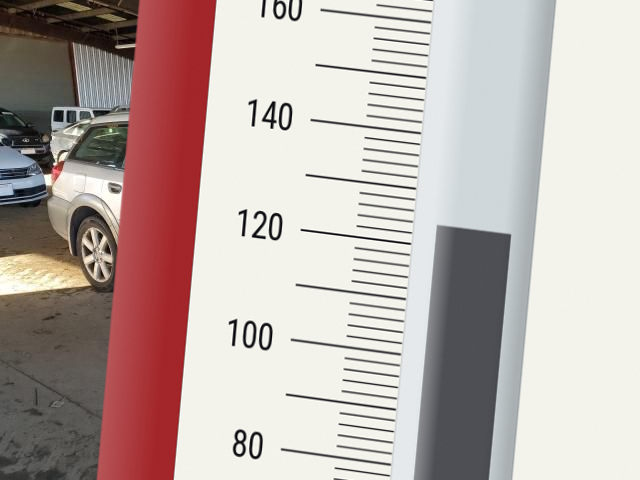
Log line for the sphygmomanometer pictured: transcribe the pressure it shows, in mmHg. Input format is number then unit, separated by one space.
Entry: 124 mmHg
